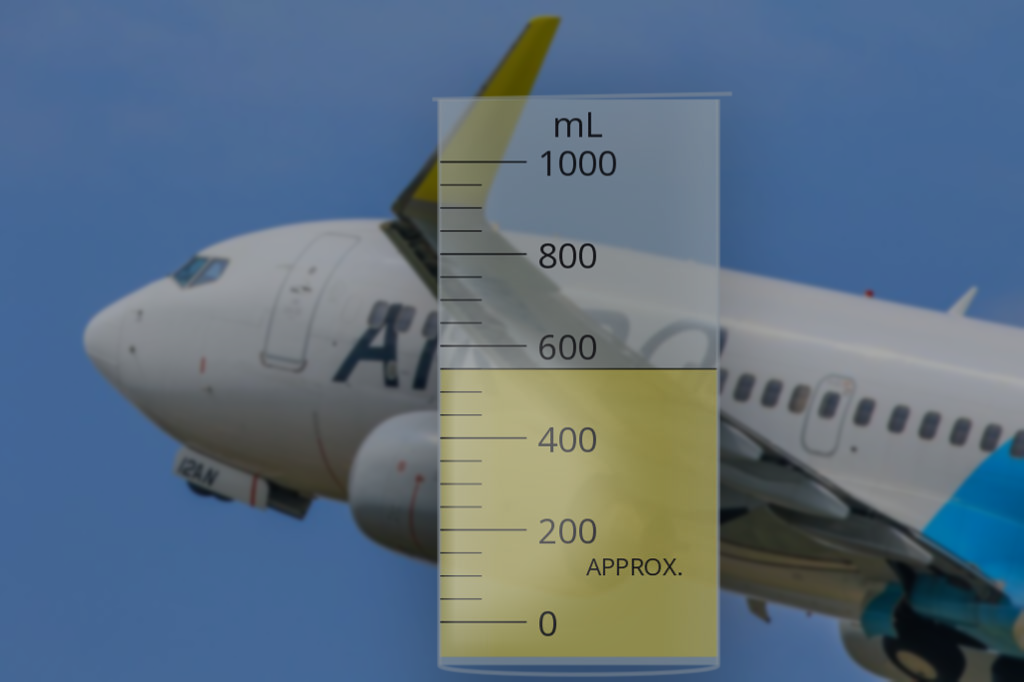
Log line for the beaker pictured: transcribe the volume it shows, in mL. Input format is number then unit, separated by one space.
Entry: 550 mL
